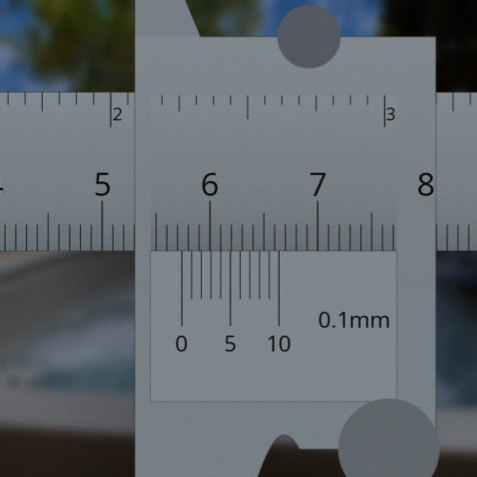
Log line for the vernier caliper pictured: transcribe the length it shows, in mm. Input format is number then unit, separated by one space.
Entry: 57.4 mm
